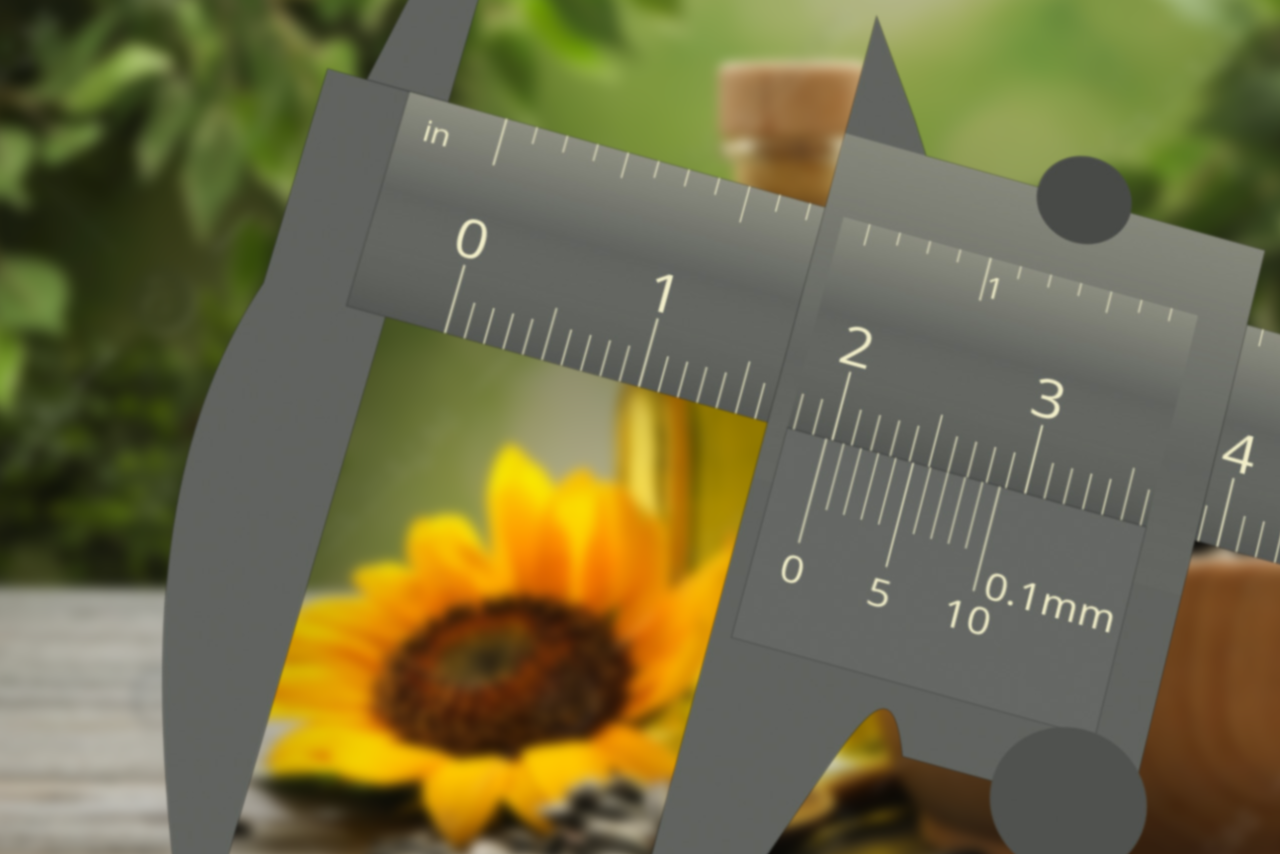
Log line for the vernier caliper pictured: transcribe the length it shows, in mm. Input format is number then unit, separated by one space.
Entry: 19.7 mm
